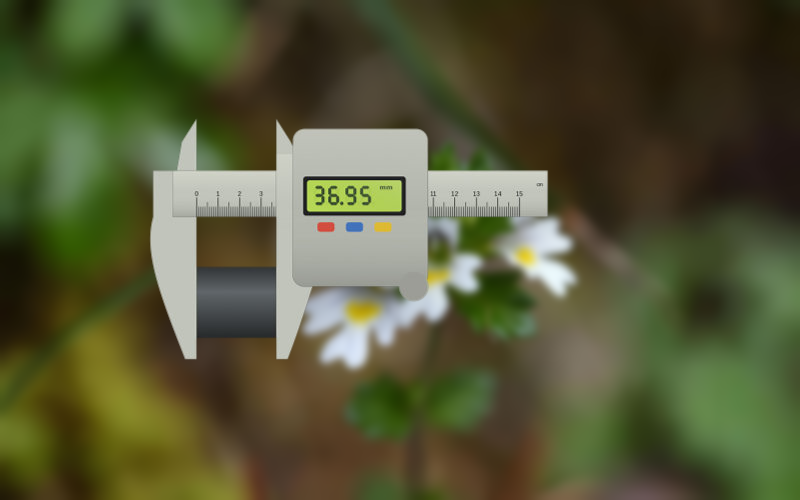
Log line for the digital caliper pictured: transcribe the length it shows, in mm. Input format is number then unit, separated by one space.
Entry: 36.95 mm
